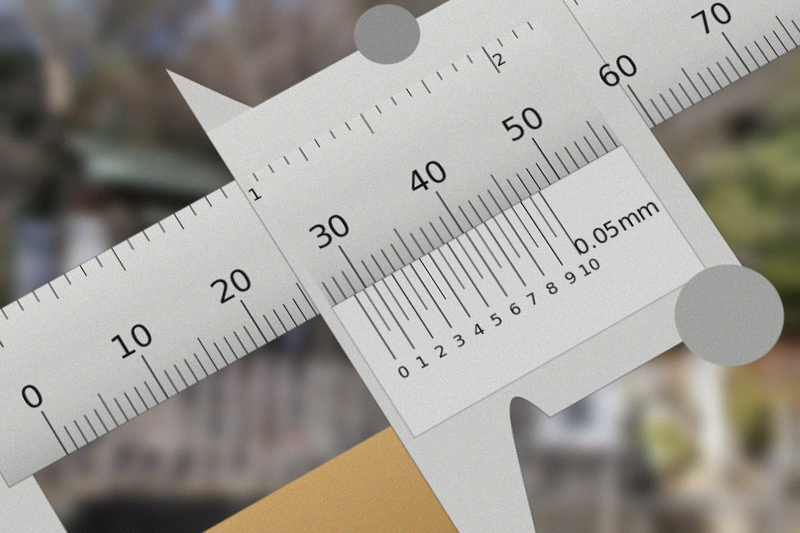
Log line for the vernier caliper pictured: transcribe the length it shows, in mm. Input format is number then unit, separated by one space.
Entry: 28.8 mm
